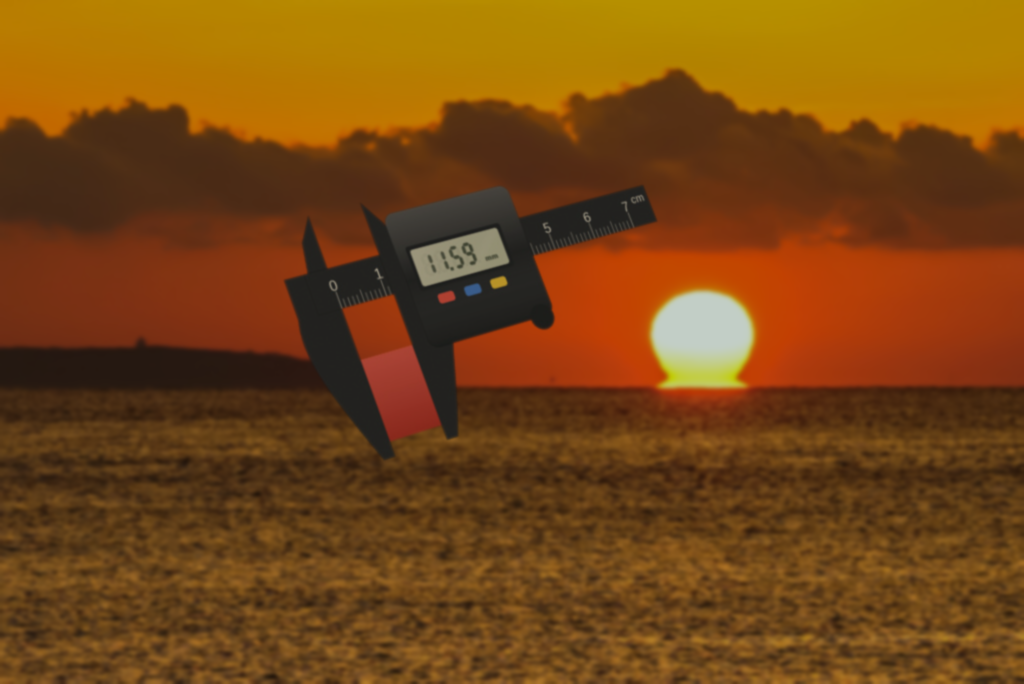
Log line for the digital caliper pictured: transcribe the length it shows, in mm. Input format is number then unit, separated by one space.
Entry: 11.59 mm
